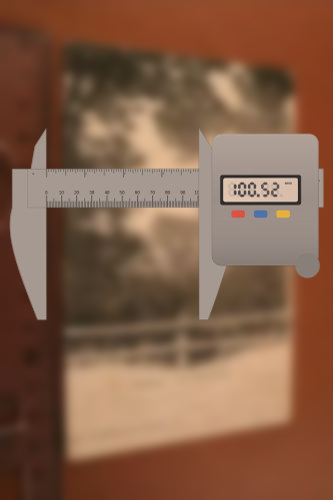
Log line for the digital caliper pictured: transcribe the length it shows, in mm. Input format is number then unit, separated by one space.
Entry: 100.52 mm
